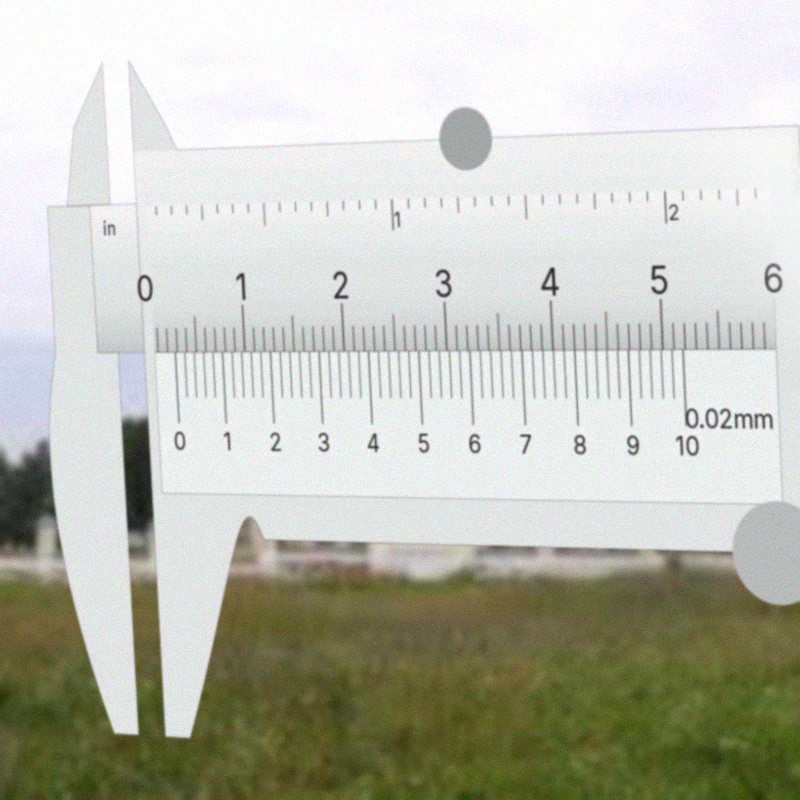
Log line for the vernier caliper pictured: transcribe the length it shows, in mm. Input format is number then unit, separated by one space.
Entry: 2.8 mm
